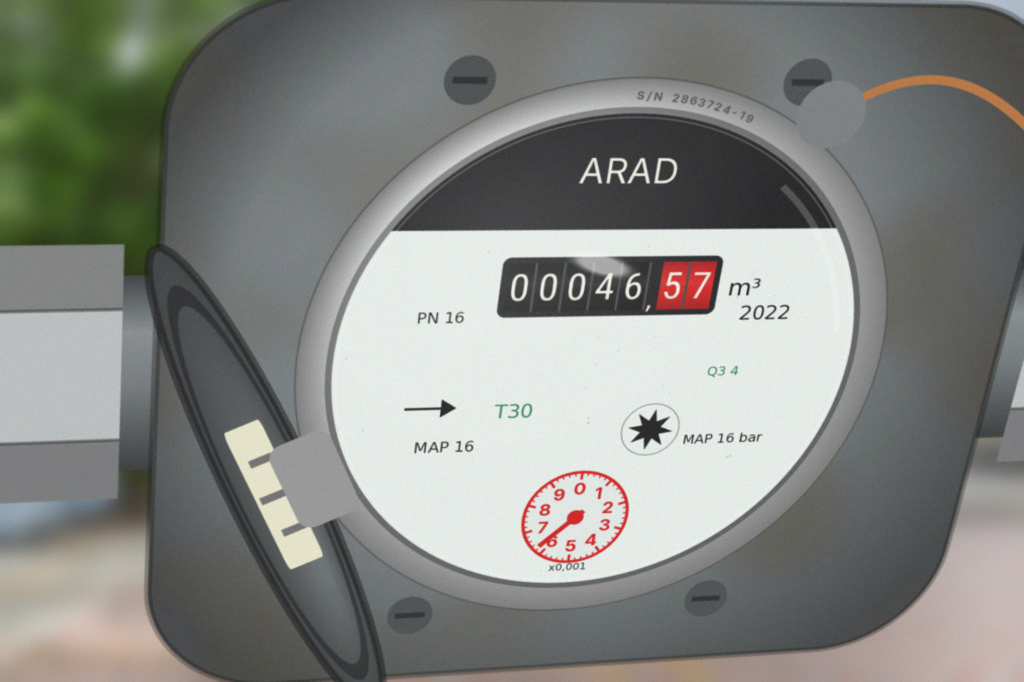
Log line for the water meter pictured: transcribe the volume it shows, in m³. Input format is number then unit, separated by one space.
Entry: 46.576 m³
